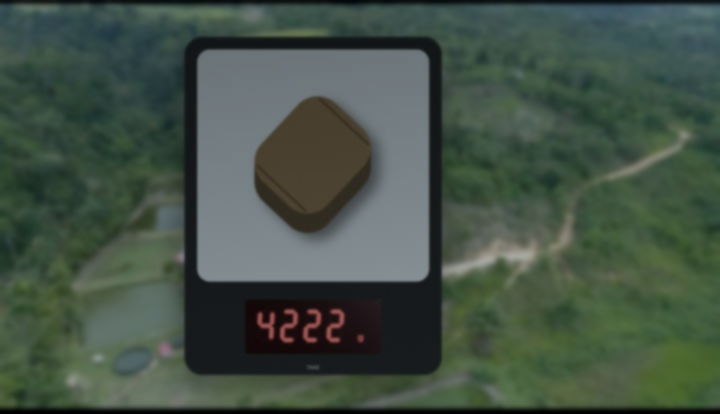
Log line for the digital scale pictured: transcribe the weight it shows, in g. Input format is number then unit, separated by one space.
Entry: 4222 g
